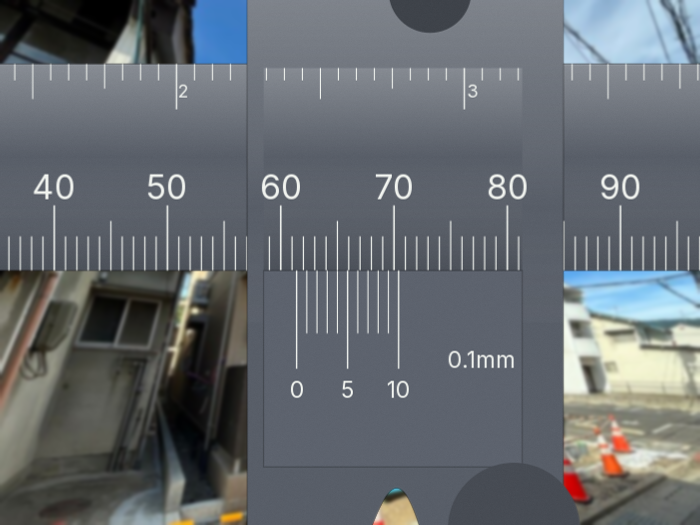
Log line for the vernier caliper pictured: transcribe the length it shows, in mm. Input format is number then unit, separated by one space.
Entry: 61.4 mm
